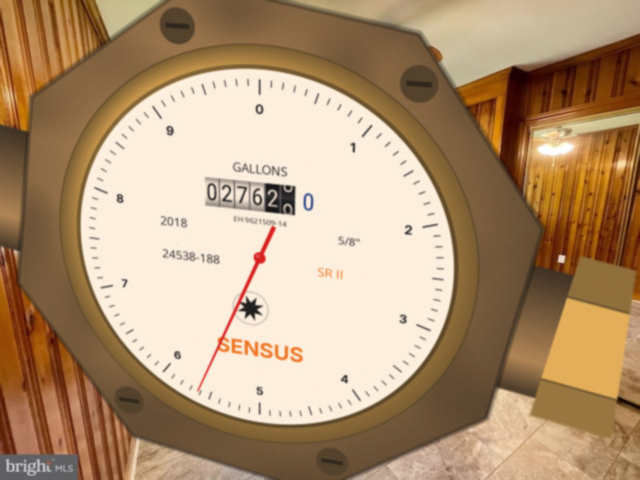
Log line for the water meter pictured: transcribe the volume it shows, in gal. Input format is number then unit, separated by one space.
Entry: 276285.6 gal
